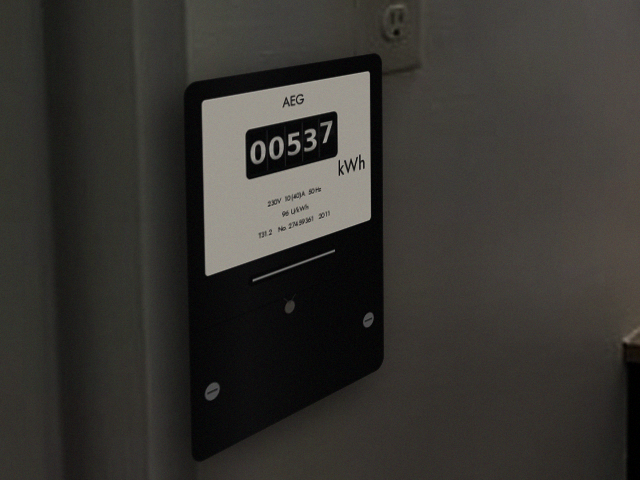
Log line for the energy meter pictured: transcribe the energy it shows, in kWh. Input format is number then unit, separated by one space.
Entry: 537 kWh
